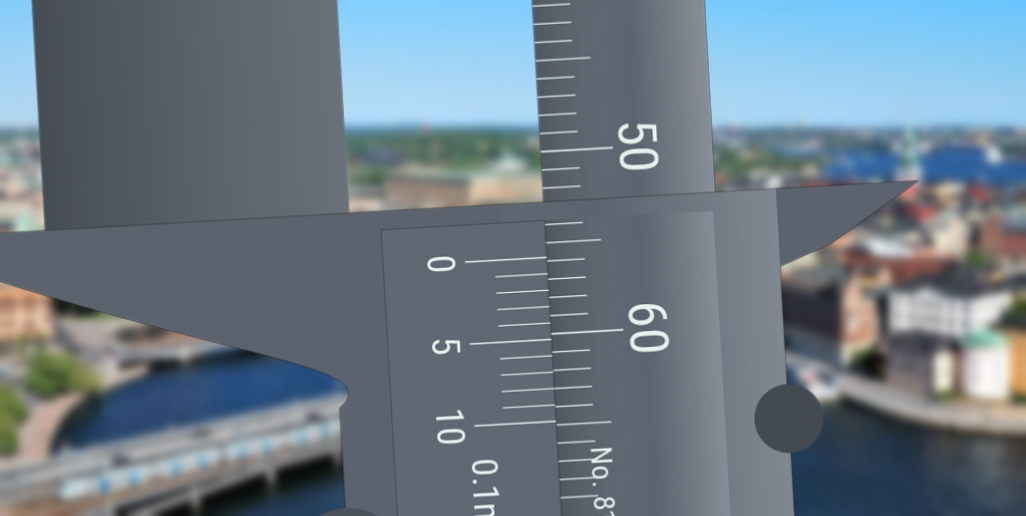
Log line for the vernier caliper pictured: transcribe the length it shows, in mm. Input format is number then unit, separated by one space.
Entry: 55.8 mm
